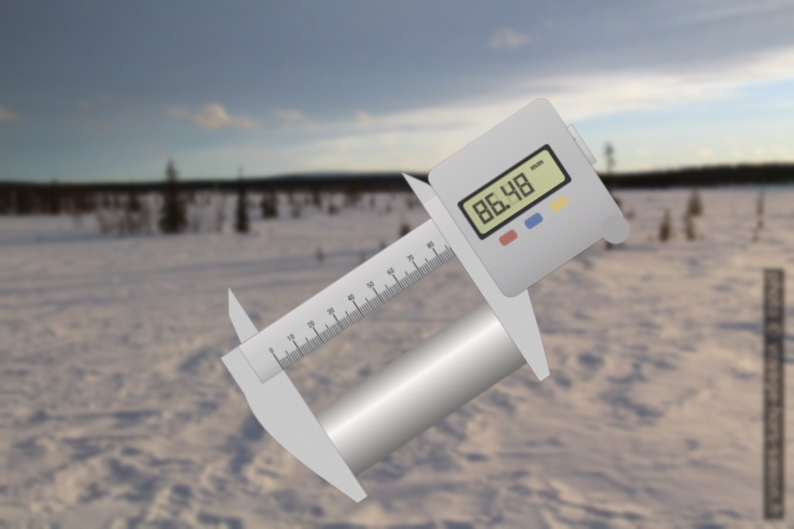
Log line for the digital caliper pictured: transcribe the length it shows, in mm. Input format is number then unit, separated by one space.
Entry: 86.48 mm
